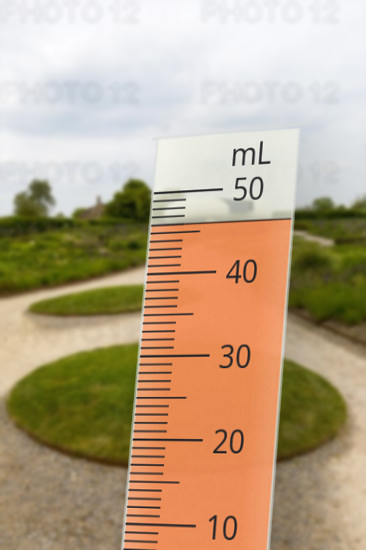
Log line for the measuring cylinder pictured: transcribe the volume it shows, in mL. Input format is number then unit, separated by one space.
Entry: 46 mL
